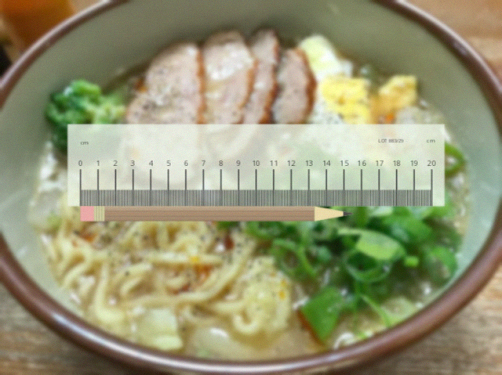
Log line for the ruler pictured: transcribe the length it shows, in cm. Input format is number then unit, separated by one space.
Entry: 15.5 cm
